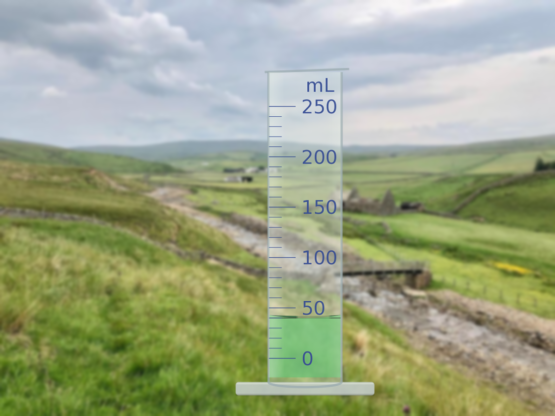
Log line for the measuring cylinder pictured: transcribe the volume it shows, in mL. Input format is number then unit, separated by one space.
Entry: 40 mL
